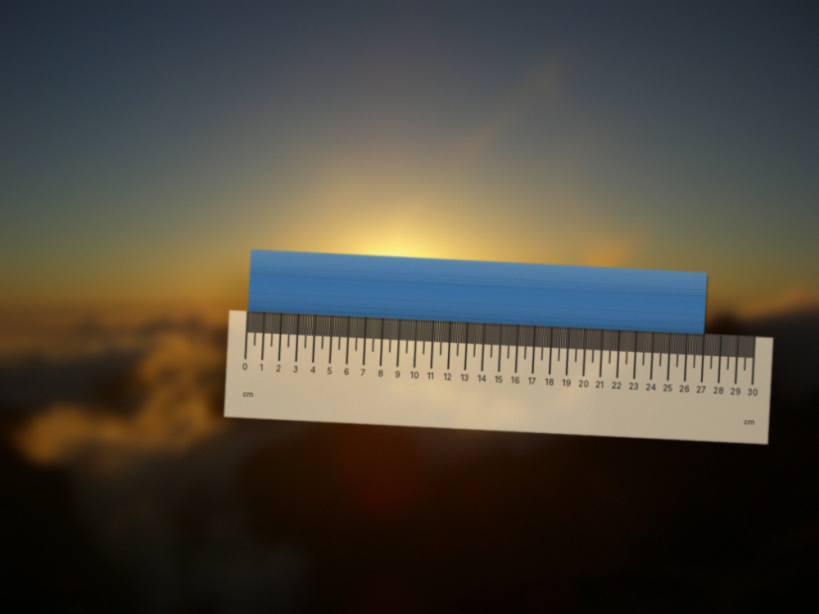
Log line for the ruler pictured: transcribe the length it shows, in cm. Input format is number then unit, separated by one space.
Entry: 27 cm
